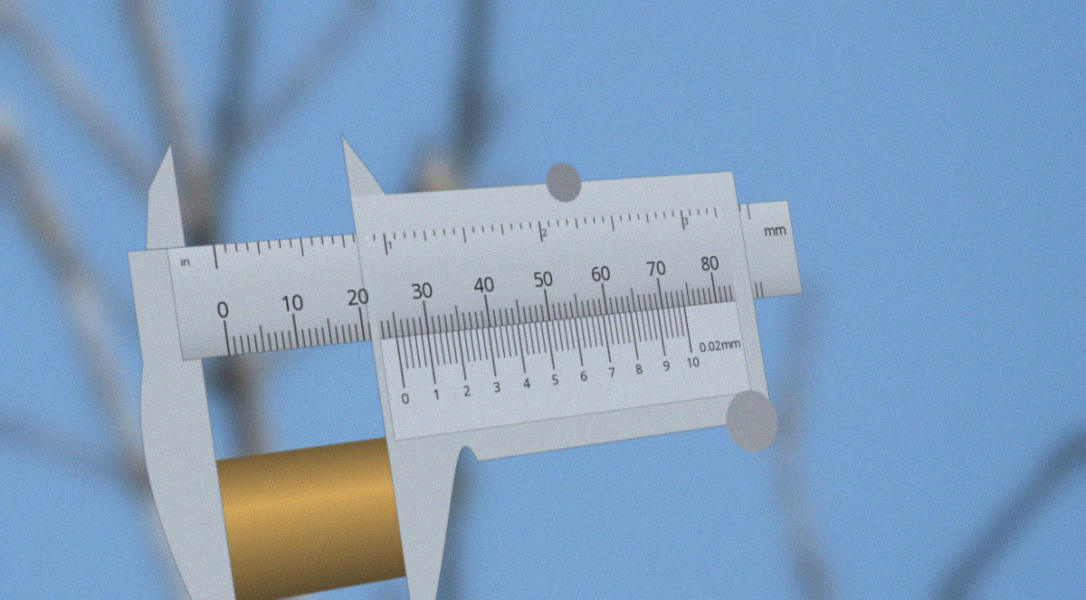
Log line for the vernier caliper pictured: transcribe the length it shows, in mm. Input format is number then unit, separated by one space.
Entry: 25.0 mm
